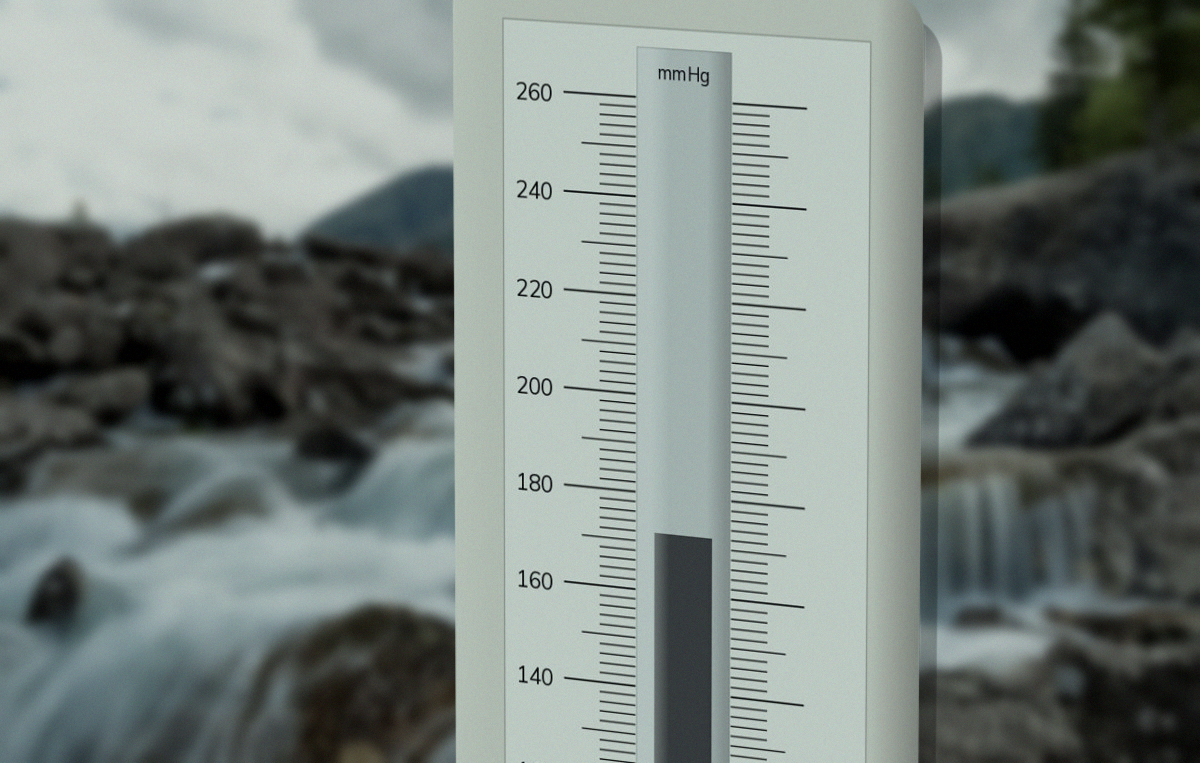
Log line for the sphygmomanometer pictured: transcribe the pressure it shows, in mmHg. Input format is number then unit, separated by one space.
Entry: 172 mmHg
